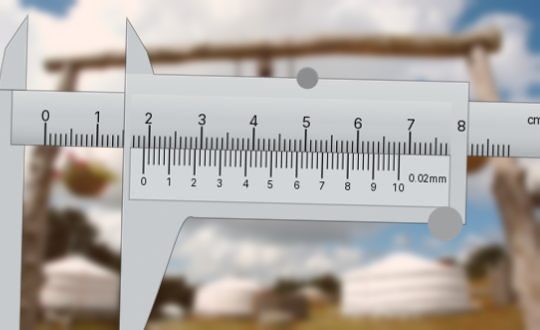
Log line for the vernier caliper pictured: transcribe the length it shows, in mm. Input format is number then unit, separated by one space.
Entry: 19.0 mm
